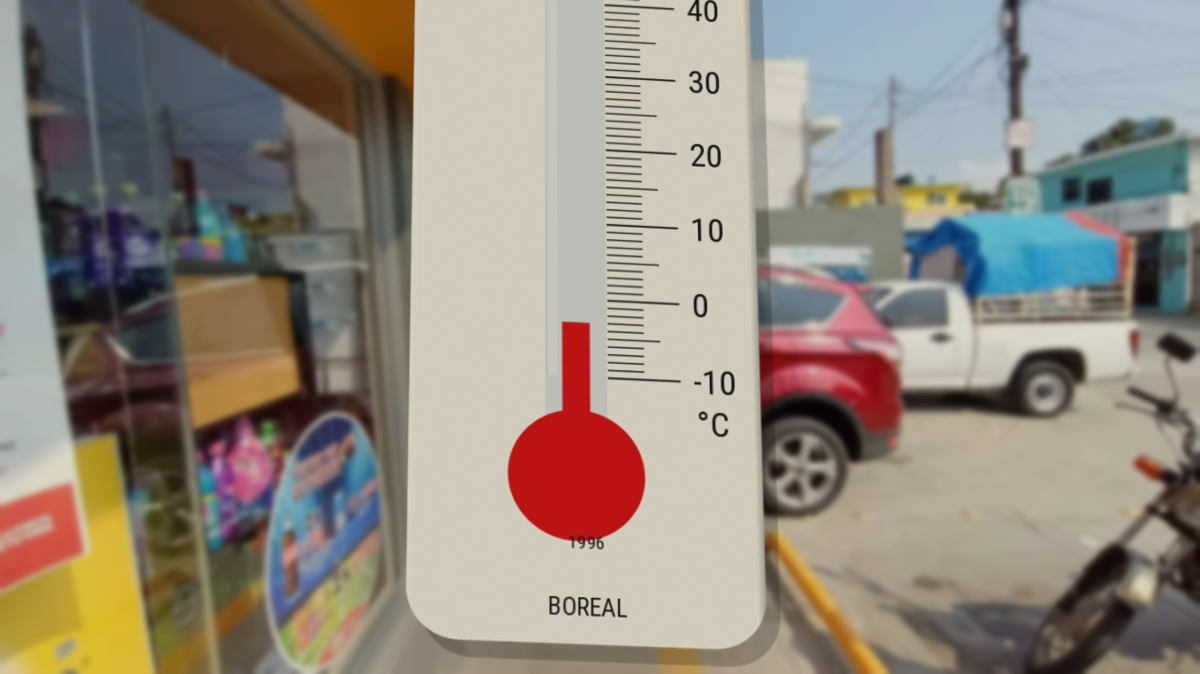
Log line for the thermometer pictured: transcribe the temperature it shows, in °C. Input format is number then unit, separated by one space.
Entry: -3 °C
